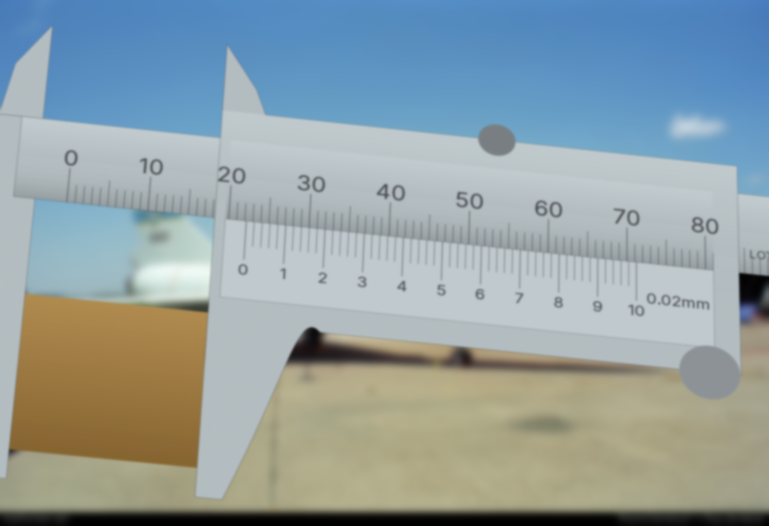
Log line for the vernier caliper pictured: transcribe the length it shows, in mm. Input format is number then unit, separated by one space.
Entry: 22.2 mm
